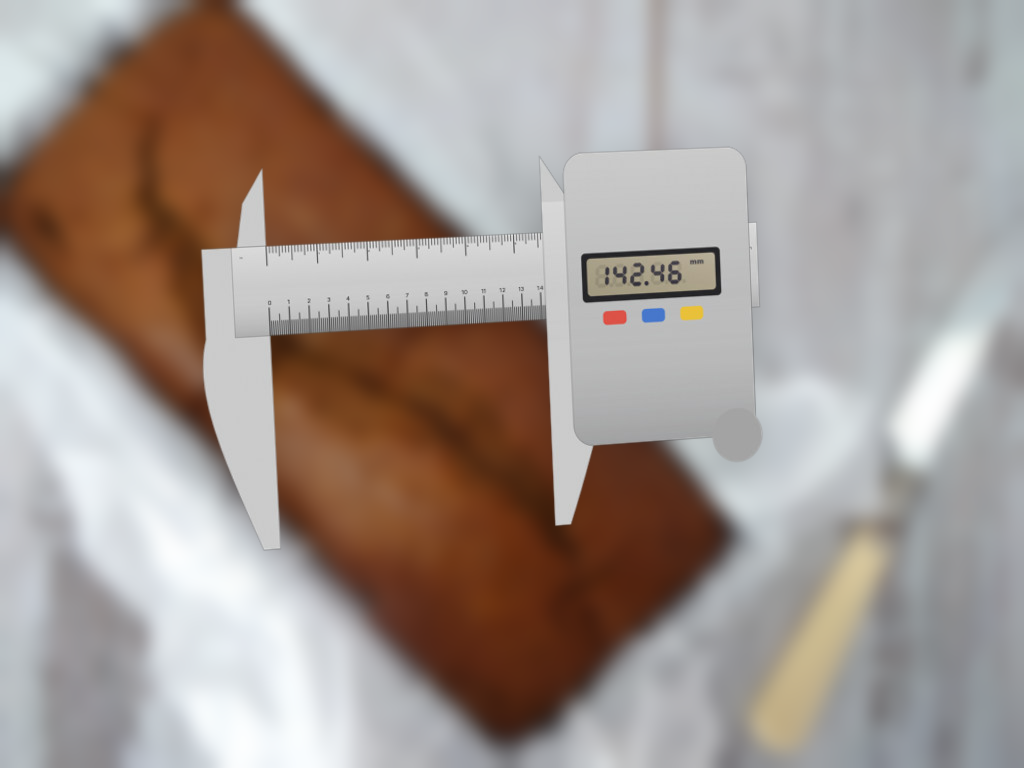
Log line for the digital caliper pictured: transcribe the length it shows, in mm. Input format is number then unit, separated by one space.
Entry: 142.46 mm
